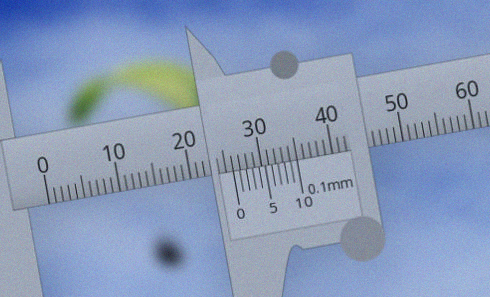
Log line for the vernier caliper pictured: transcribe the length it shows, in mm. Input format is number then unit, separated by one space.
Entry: 26.0 mm
